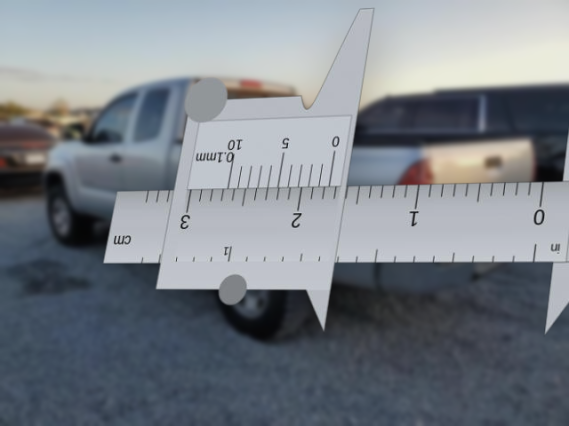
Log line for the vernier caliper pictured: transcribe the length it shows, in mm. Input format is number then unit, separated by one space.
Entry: 17.6 mm
